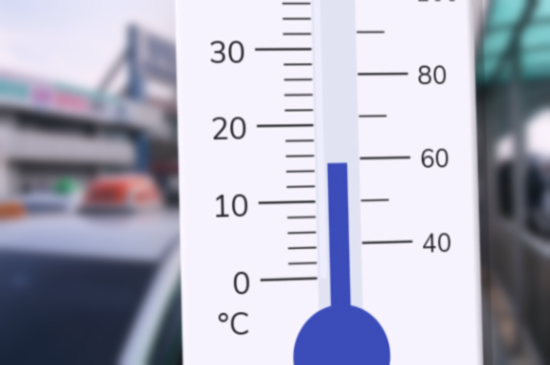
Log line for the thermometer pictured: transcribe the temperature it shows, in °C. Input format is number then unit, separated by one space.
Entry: 15 °C
